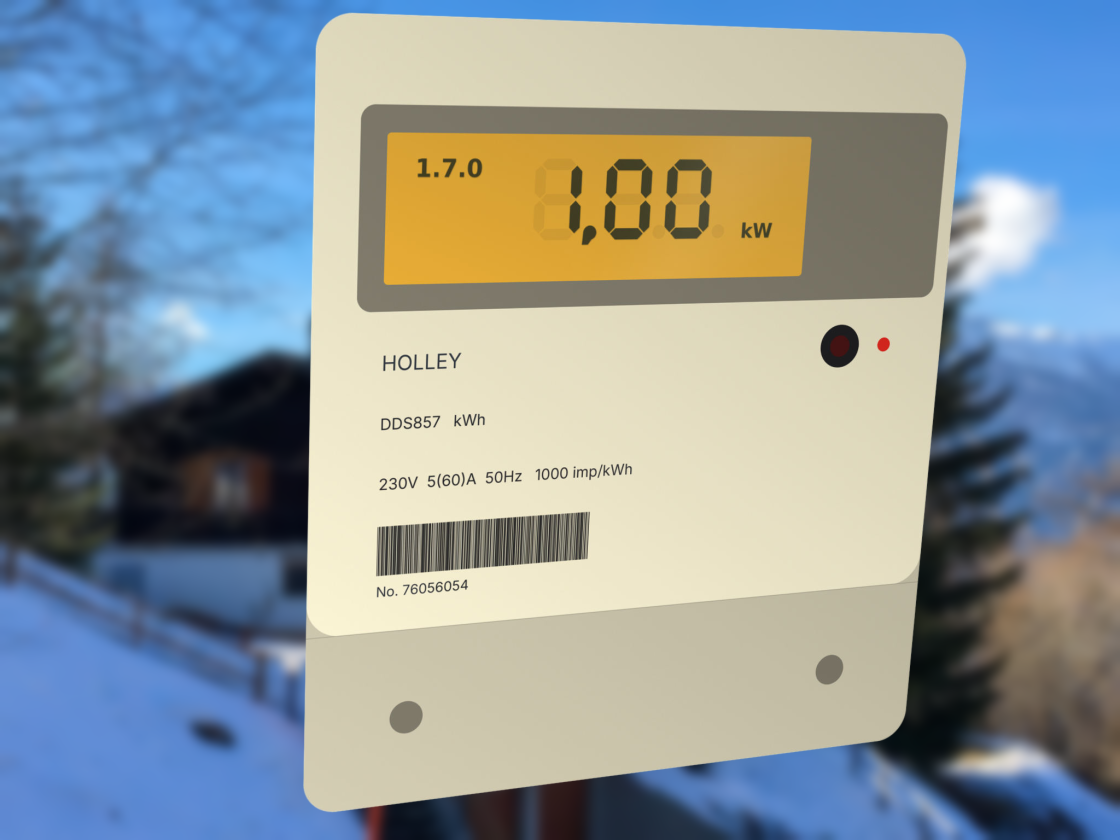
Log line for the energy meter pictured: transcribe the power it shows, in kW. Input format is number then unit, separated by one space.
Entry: 1.00 kW
